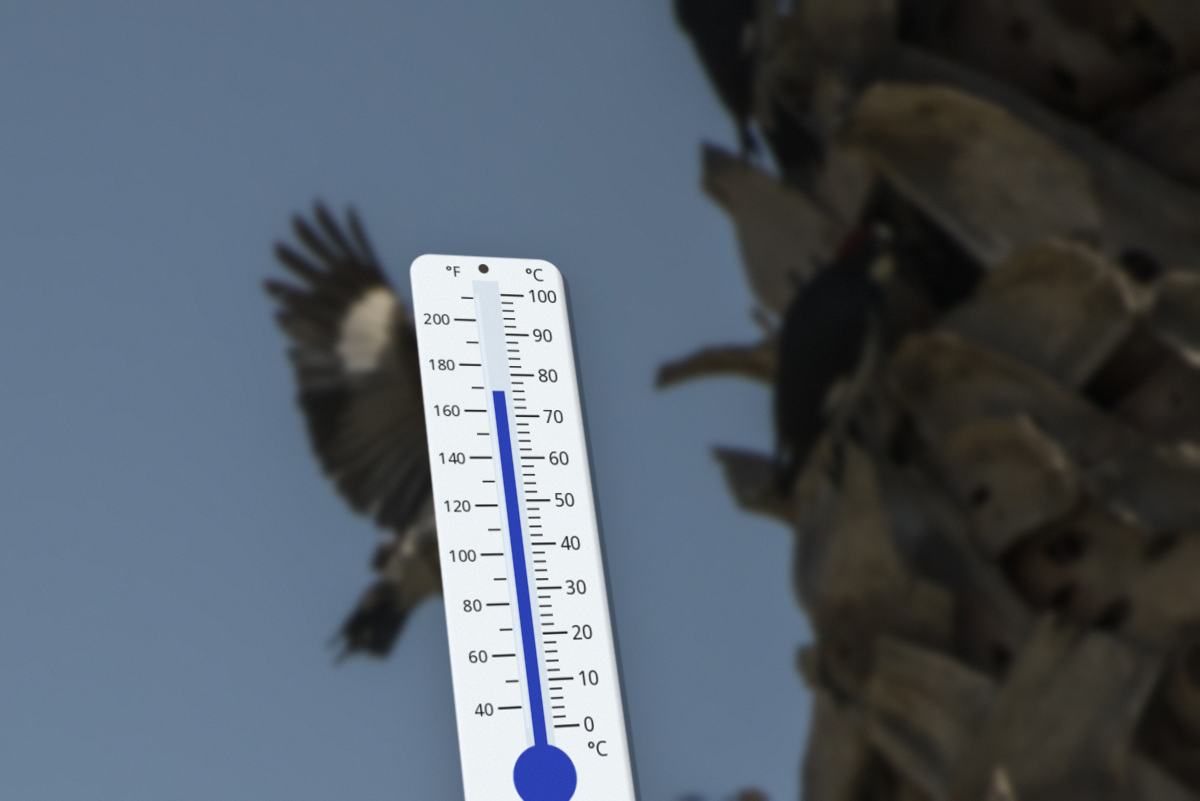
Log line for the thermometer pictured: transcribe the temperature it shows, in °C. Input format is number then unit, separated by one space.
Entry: 76 °C
